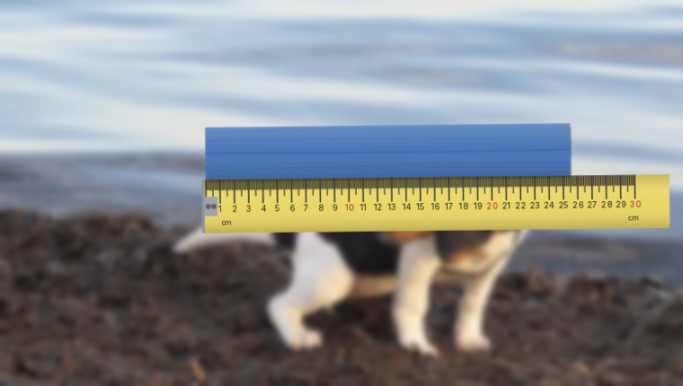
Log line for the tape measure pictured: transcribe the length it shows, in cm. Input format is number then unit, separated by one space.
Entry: 25.5 cm
